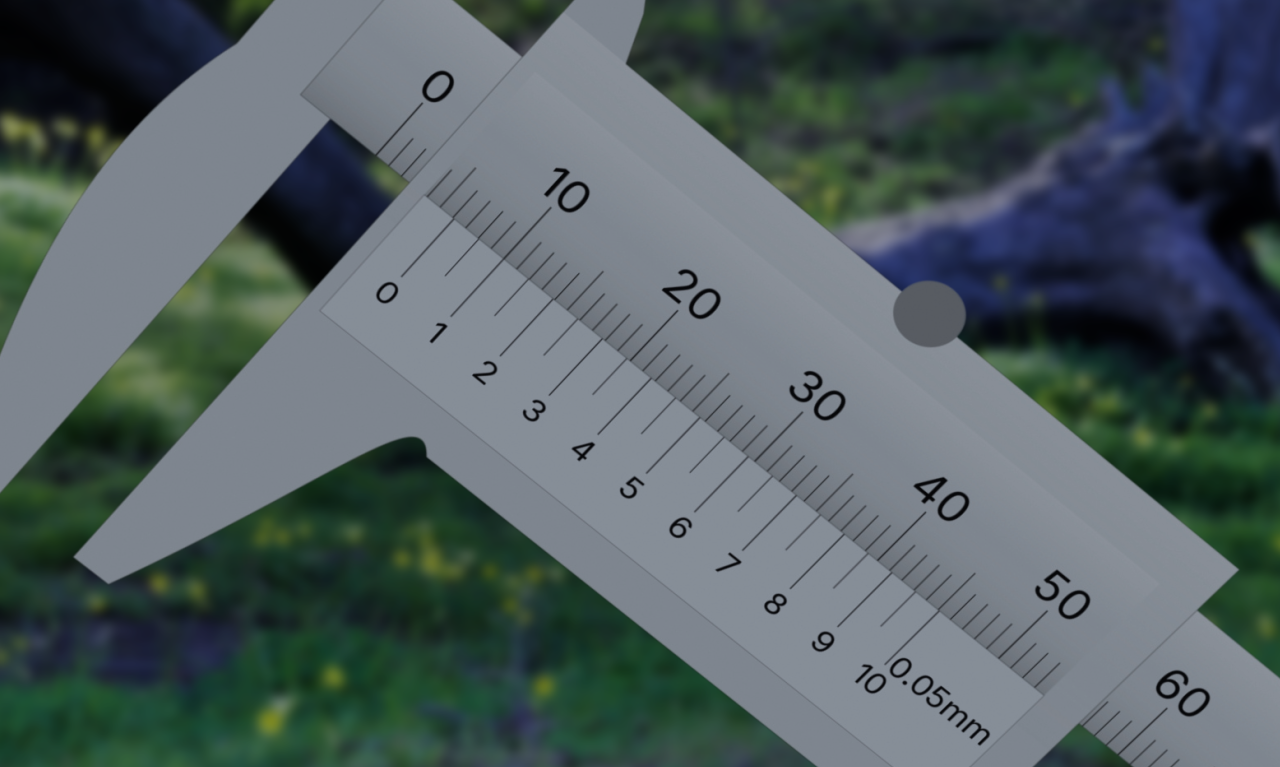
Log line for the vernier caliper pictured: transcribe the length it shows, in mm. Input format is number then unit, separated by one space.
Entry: 6.1 mm
